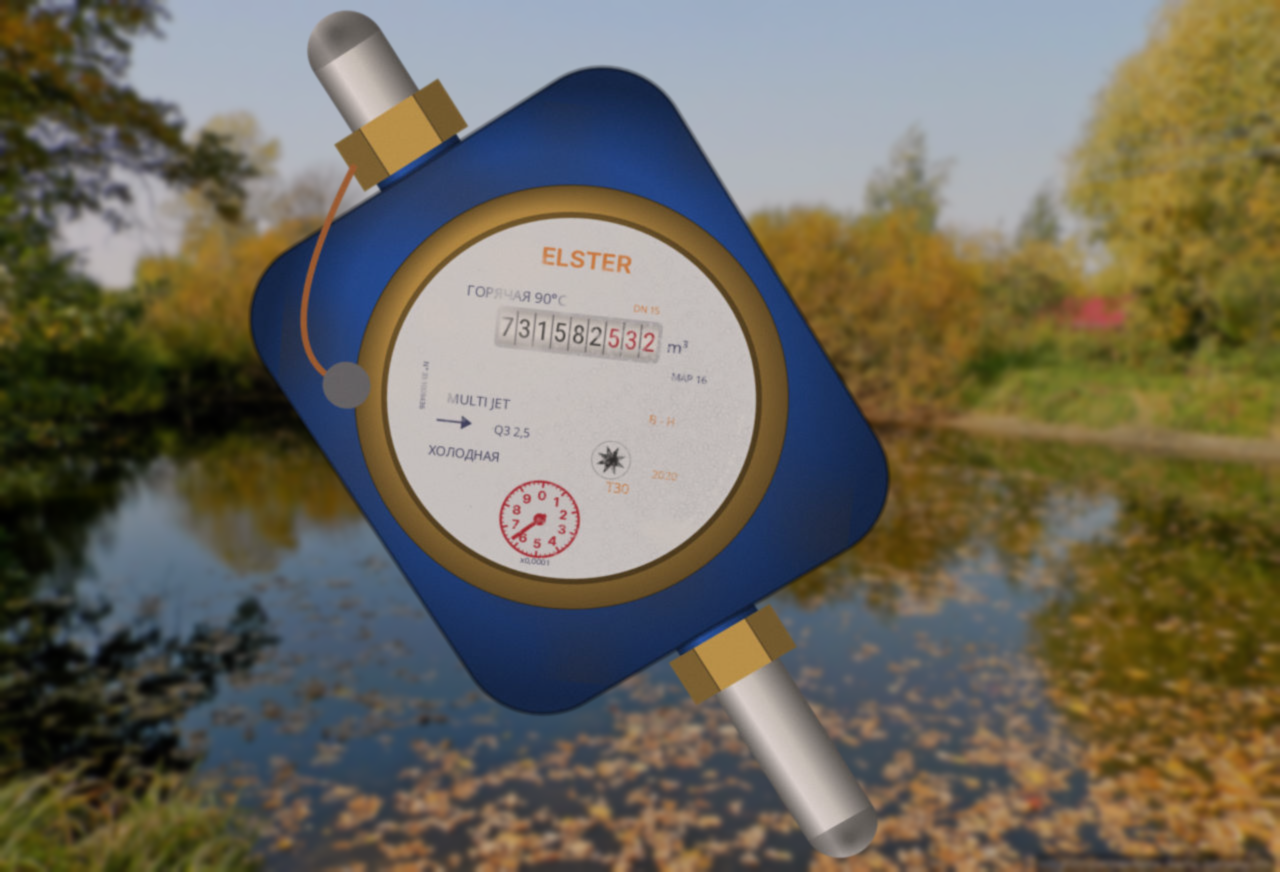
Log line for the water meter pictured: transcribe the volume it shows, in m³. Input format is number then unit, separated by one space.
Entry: 731582.5326 m³
